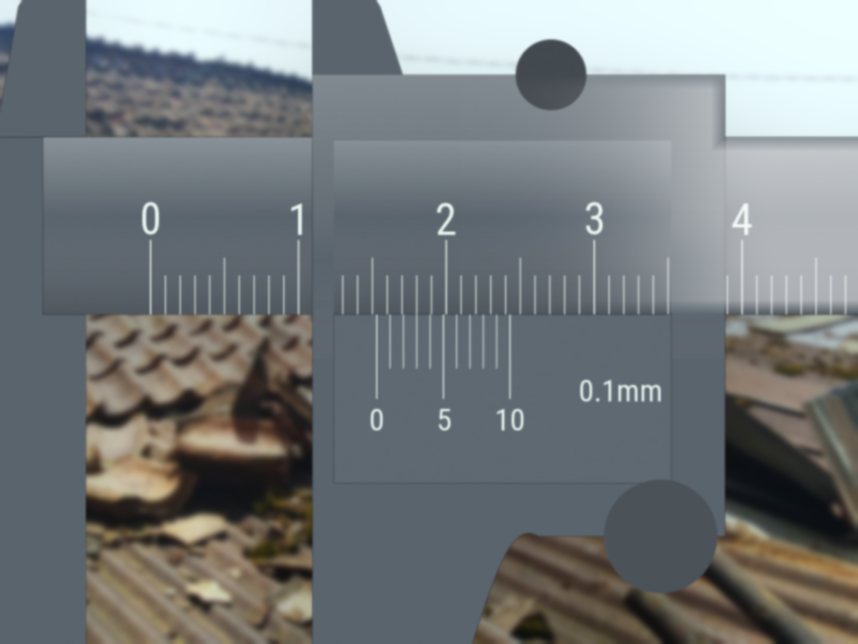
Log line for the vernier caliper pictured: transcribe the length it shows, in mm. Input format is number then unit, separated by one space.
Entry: 15.3 mm
